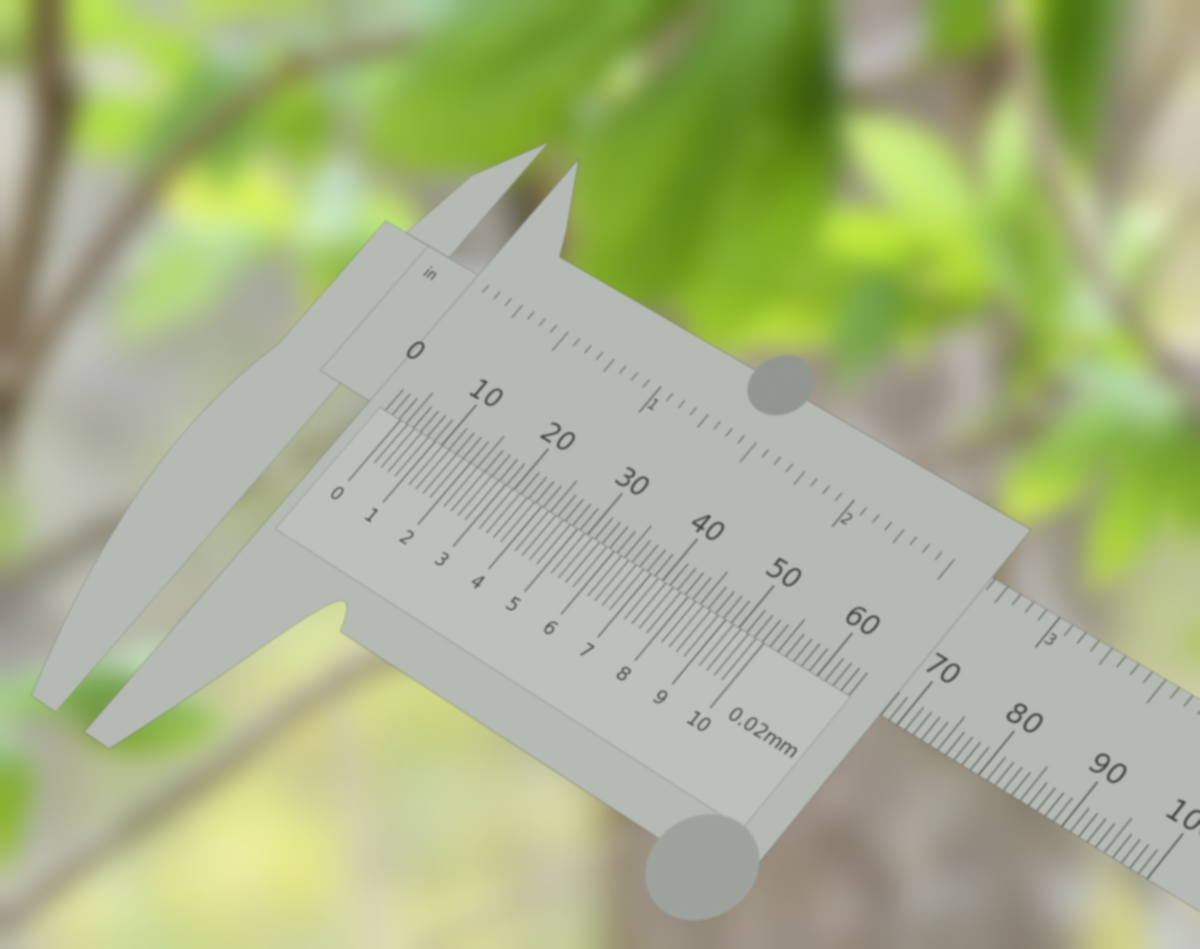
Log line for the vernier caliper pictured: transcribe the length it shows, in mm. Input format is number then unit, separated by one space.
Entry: 4.2 mm
